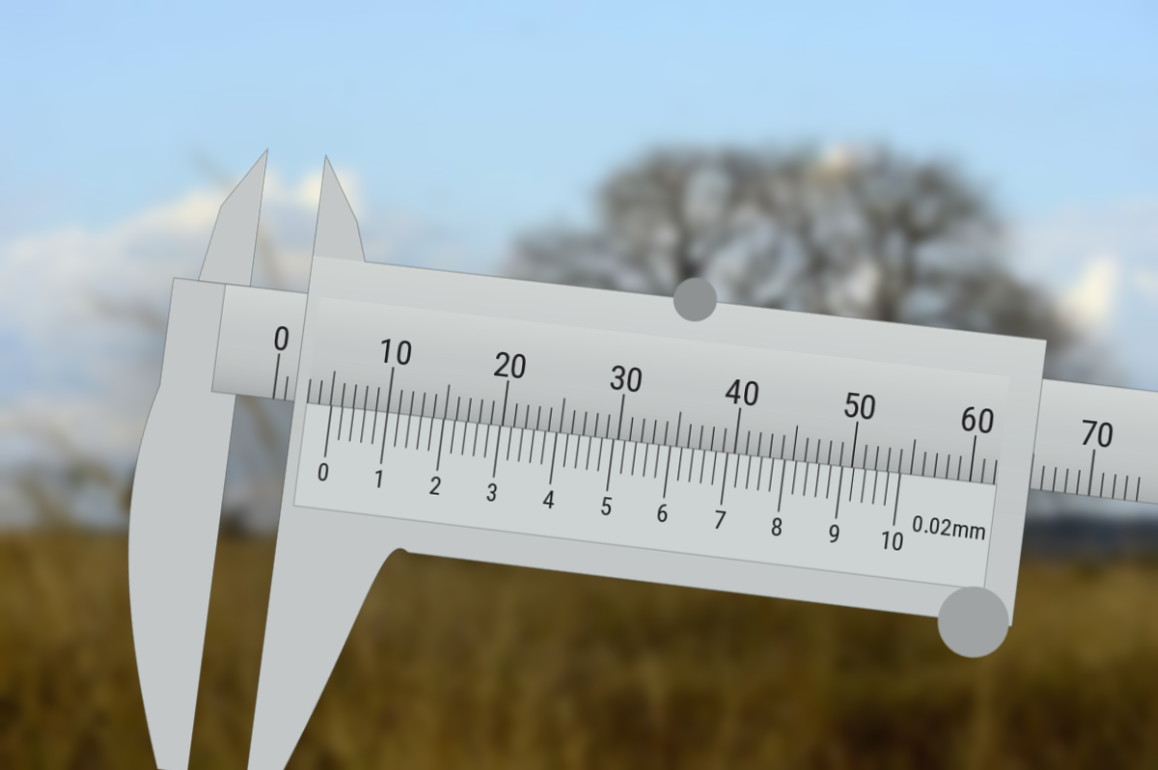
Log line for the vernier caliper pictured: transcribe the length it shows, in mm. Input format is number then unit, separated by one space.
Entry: 5.1 mm
